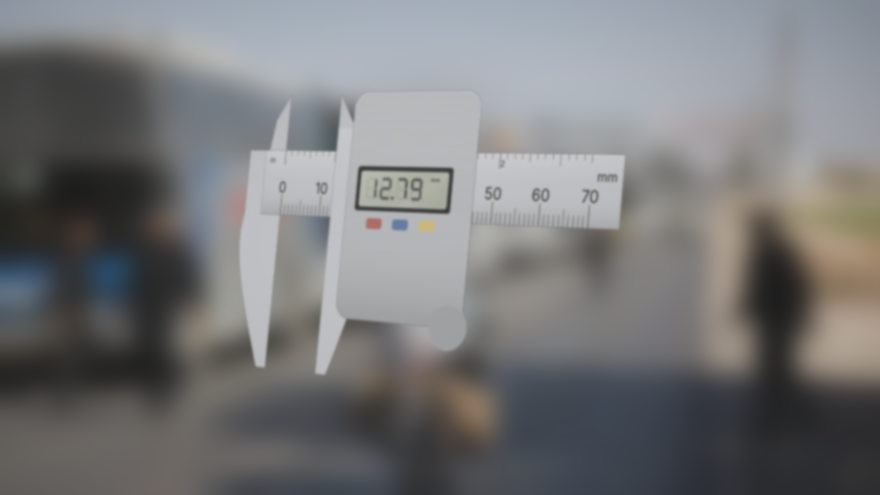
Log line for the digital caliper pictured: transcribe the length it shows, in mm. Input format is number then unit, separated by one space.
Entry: 12.79 mm
